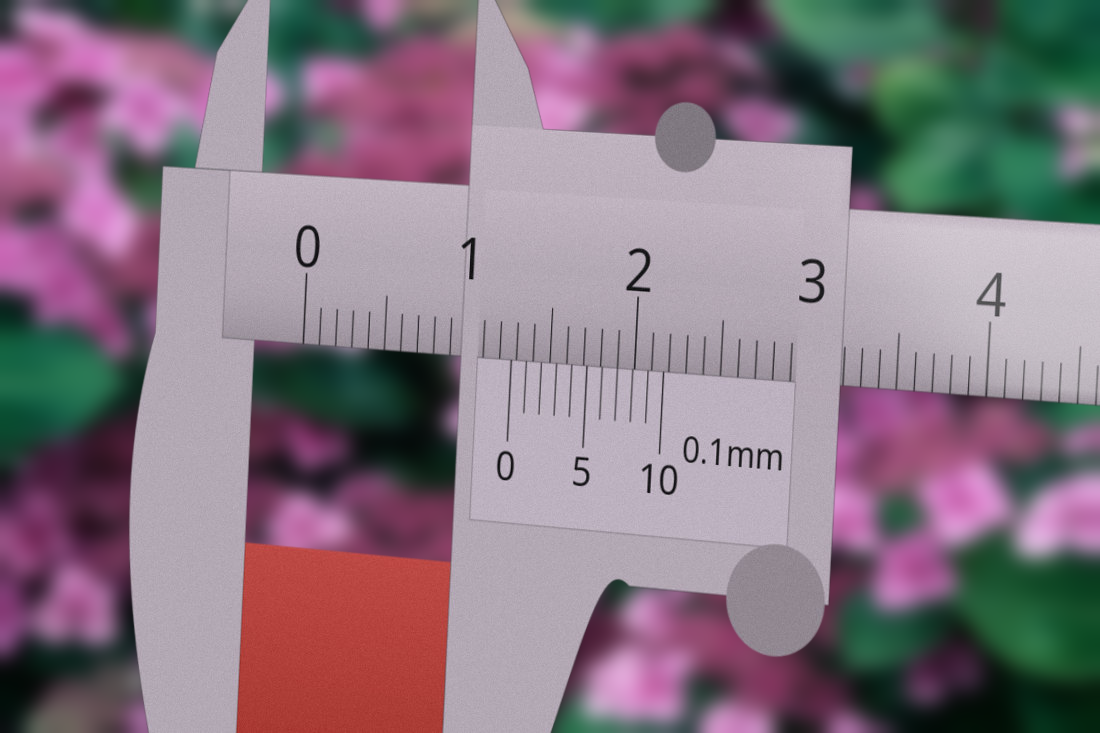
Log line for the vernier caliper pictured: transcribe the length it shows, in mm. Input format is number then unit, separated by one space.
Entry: 12.7 mm
